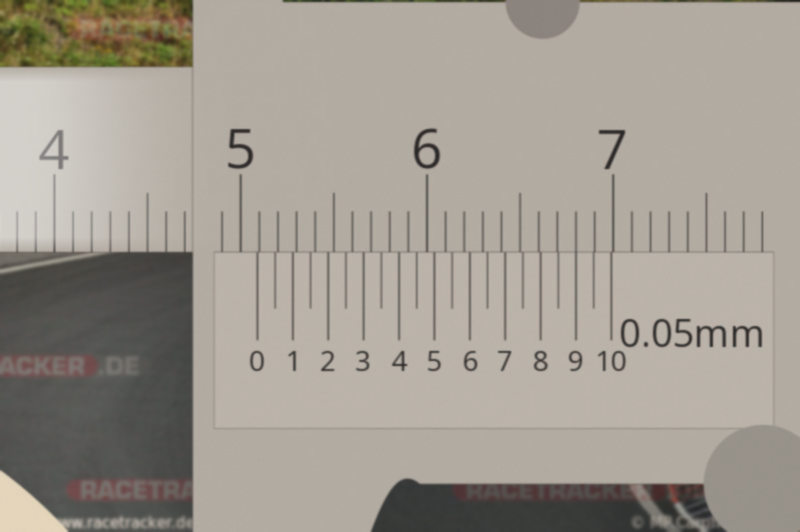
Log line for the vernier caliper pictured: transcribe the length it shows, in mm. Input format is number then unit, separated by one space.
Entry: 50.9 mm
